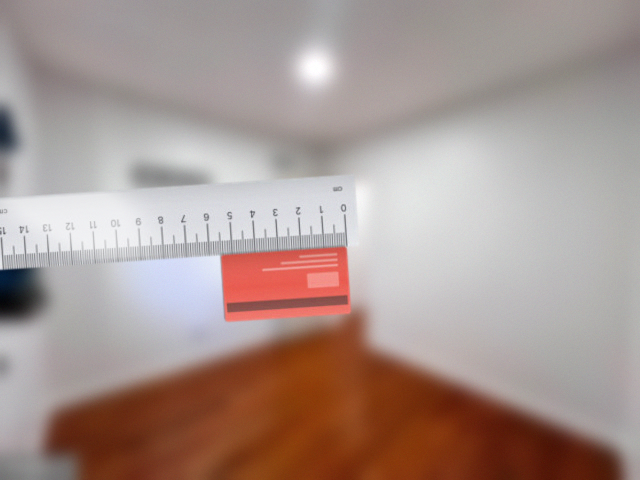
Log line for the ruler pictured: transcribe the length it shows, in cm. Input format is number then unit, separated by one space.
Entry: 5.5 cm
